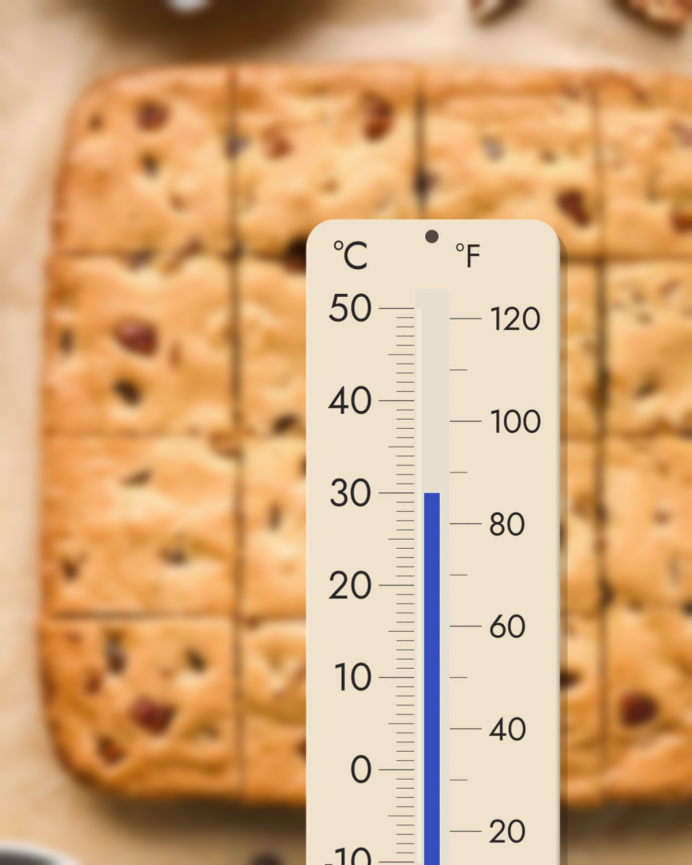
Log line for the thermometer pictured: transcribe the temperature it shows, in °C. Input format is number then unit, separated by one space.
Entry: 30 °C
